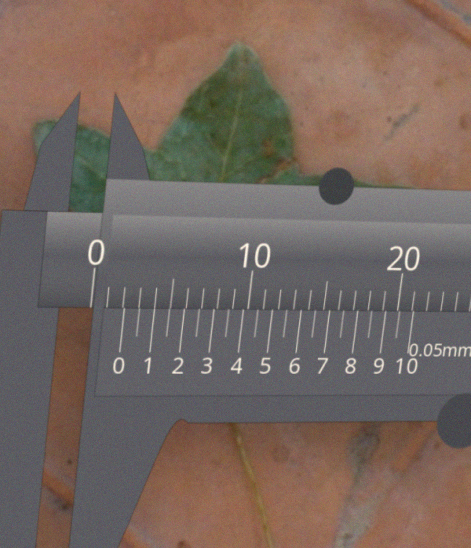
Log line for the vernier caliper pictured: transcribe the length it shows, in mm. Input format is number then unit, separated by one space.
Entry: 2.1 mm
